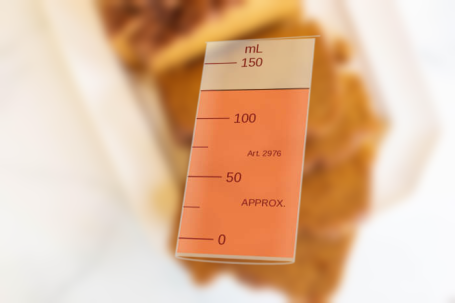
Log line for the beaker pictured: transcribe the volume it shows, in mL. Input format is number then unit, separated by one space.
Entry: 125 mL
